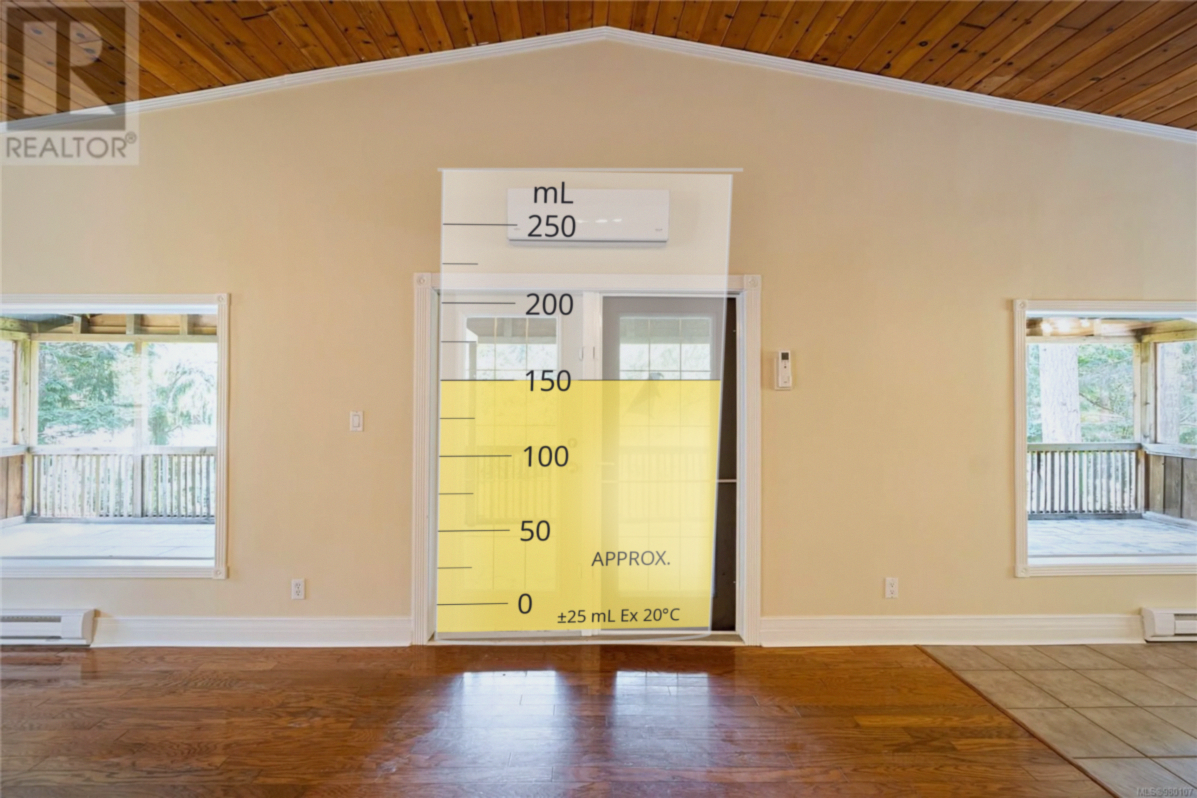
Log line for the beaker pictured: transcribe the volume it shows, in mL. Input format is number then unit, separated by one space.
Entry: 150 mL
